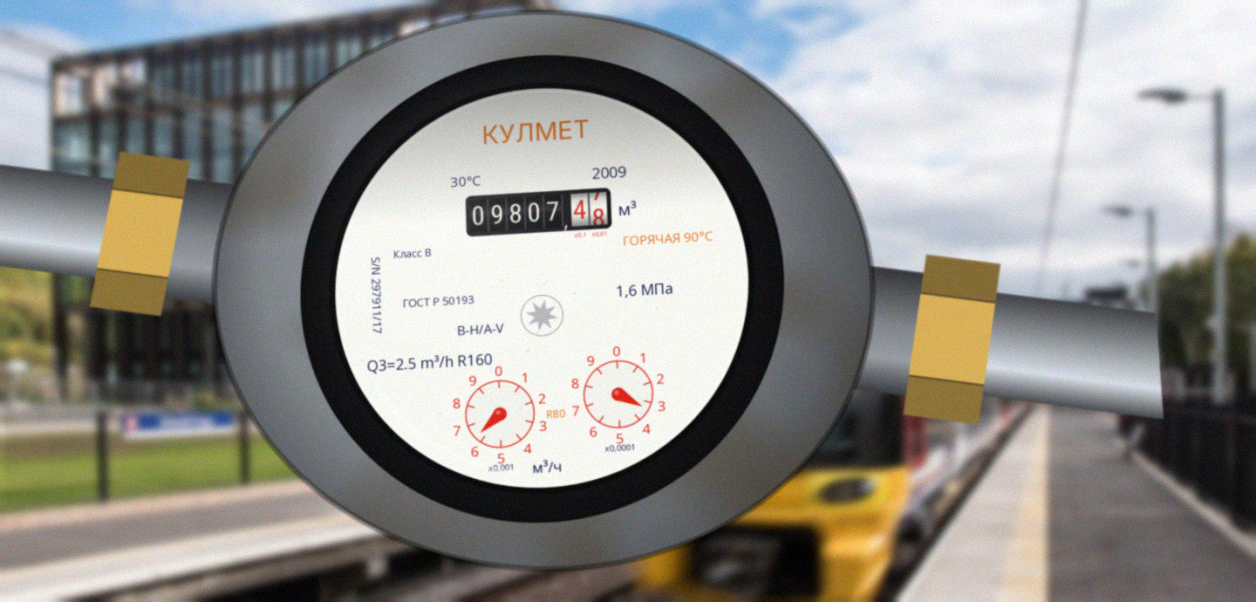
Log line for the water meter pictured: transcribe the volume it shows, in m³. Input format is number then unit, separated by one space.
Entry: 9807.4763 m³
